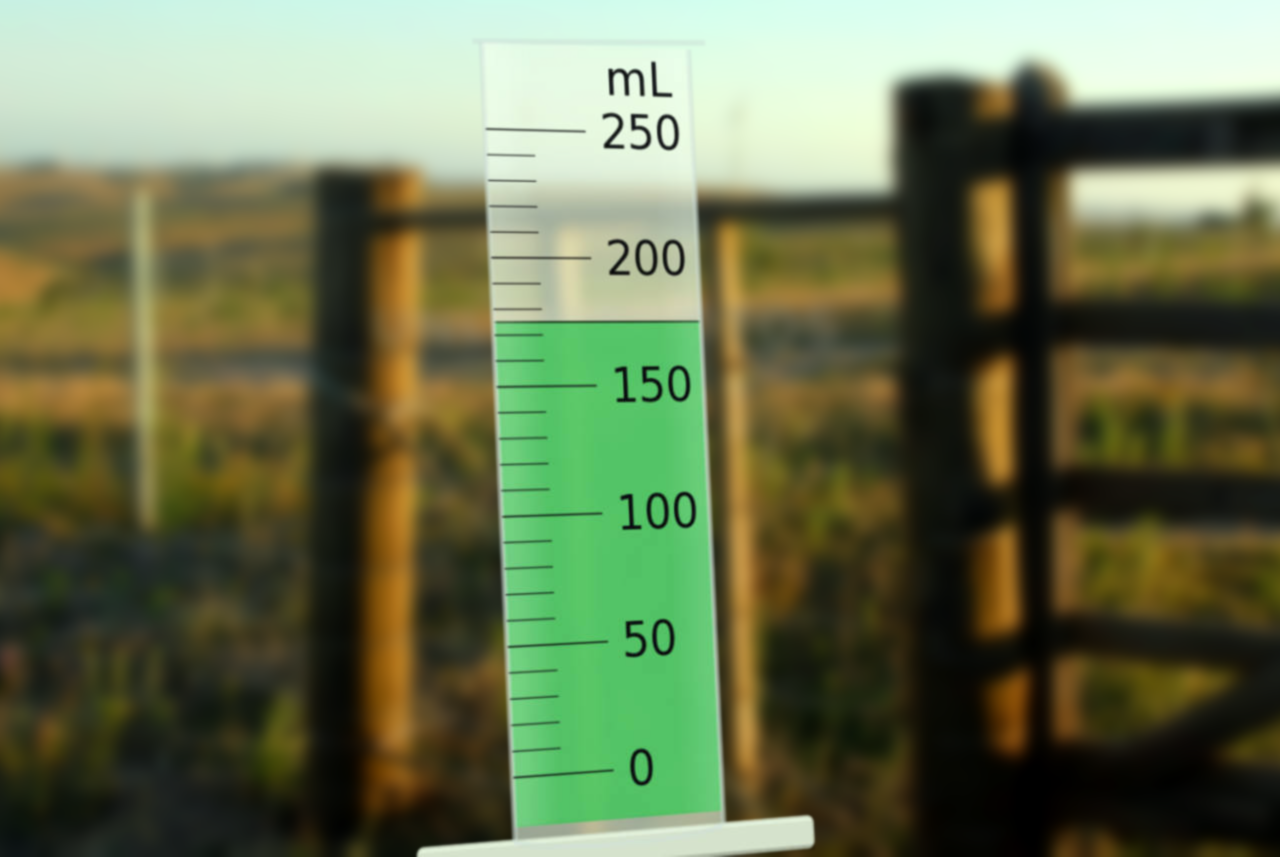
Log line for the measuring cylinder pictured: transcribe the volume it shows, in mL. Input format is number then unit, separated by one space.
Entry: 175 mL
